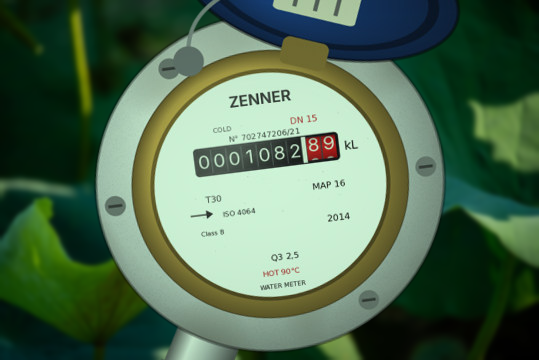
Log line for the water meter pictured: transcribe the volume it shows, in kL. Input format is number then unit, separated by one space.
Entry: 1082.89 kL
